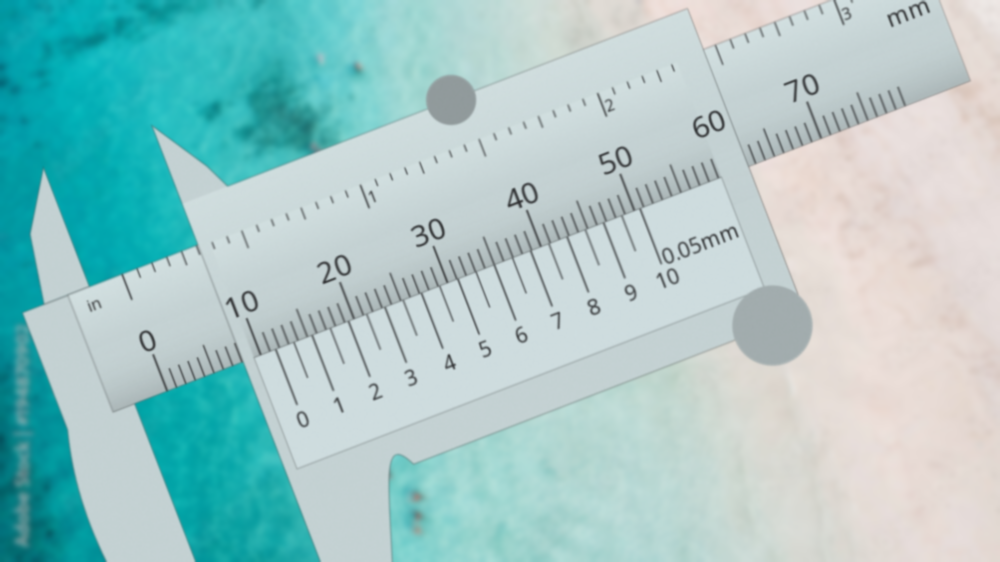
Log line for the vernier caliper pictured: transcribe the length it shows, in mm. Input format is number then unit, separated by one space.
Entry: 11.6 mm
